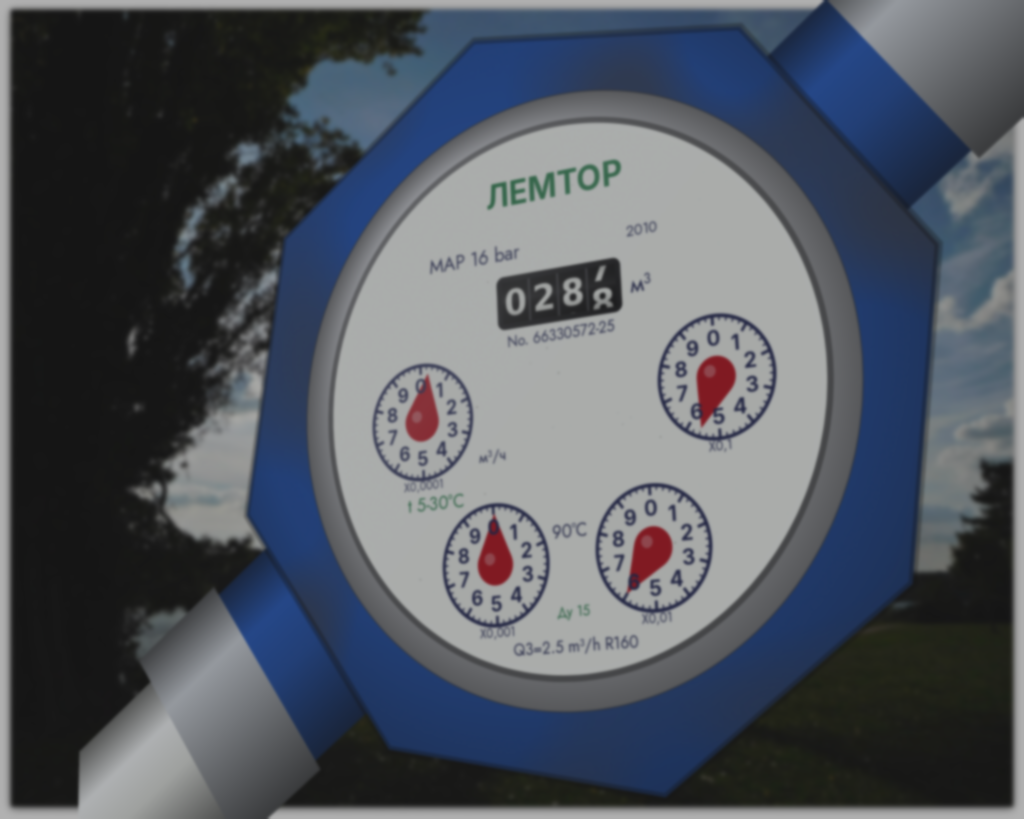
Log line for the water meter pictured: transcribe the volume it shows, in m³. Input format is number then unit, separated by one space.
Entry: 287.5600 m³
